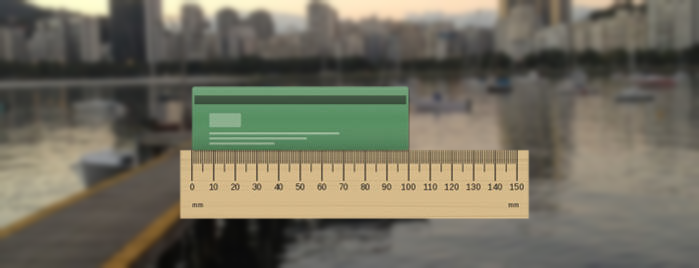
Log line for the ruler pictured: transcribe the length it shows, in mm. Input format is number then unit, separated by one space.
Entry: 100 mm
